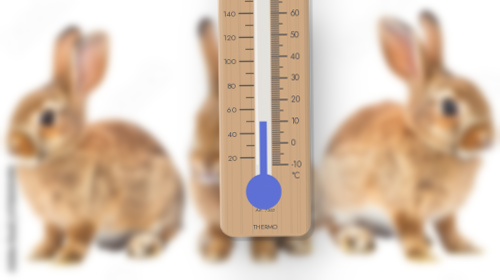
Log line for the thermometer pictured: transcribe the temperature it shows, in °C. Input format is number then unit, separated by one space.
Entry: 10 °C
